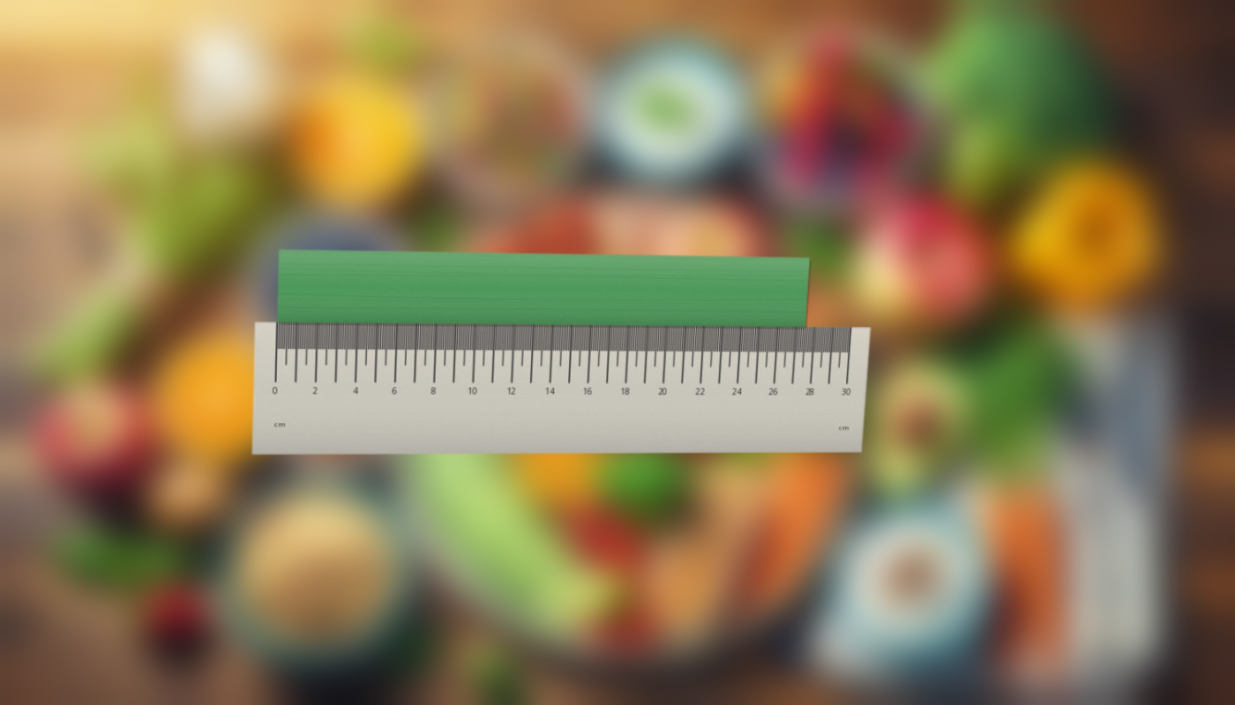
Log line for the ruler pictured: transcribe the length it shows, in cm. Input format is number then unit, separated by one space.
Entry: 27.5 cm
